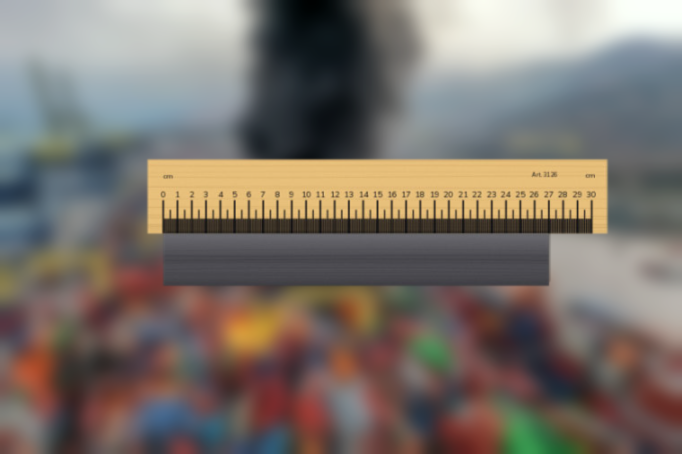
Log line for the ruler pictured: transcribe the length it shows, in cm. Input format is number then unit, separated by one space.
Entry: 27 cm
